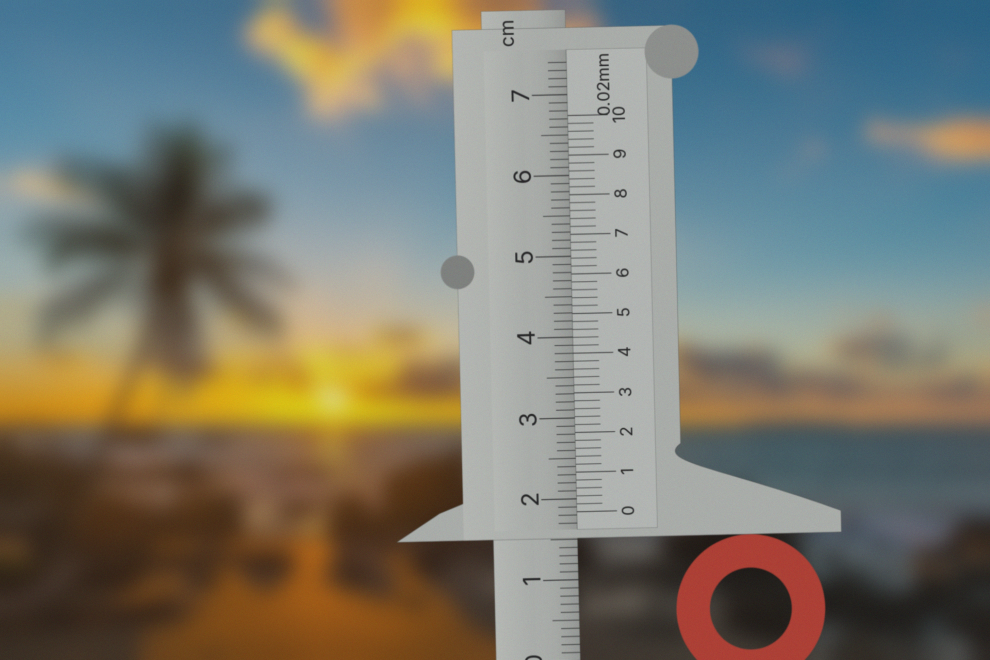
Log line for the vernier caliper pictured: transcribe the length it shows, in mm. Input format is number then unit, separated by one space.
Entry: 18.4 mm
